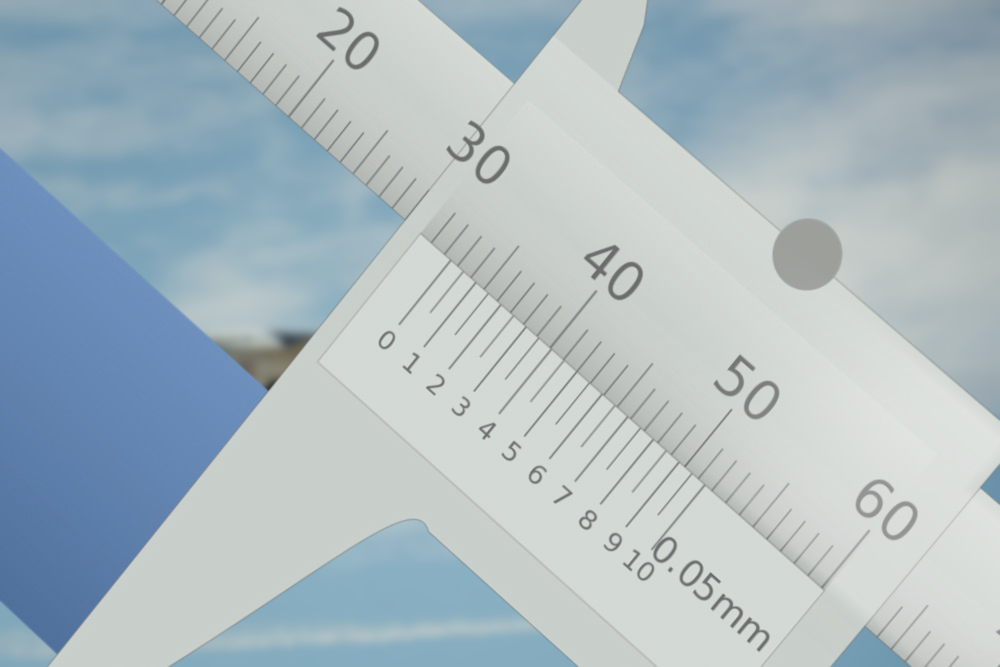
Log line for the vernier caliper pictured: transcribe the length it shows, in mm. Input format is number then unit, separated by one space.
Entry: 32.5 mm
